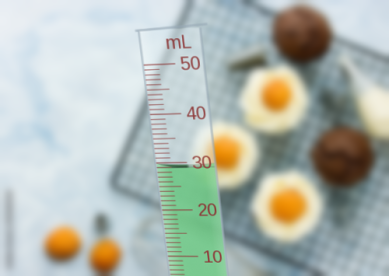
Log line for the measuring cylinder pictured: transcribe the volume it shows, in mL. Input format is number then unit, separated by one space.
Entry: 29 mL
